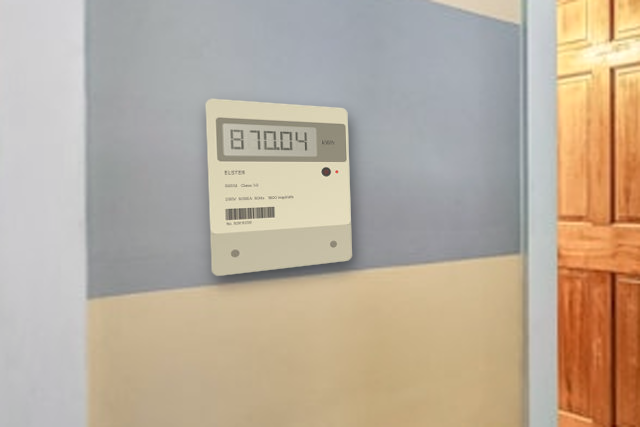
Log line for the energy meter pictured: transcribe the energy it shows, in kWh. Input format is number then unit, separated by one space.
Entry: 870.04 kWh
